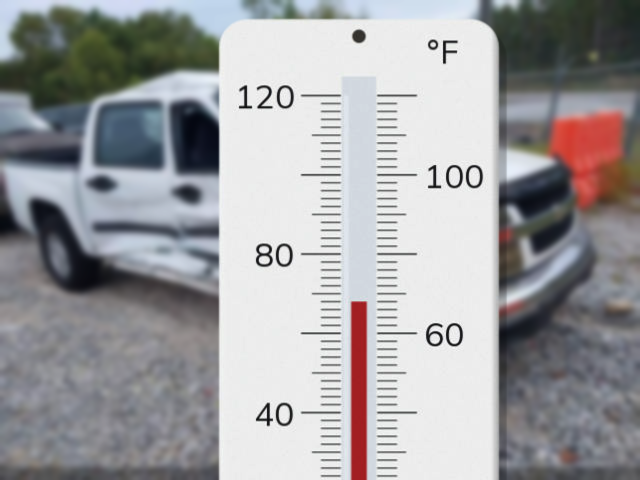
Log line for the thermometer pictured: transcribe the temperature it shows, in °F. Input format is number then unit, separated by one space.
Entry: 68 °F
